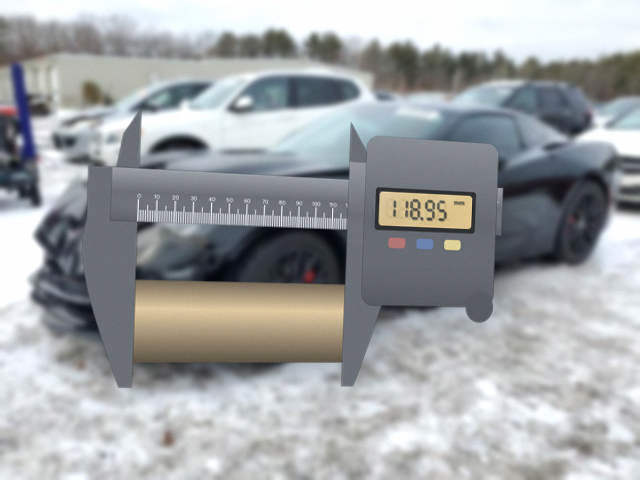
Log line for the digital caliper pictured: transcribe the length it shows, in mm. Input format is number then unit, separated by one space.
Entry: 118.95 mm
